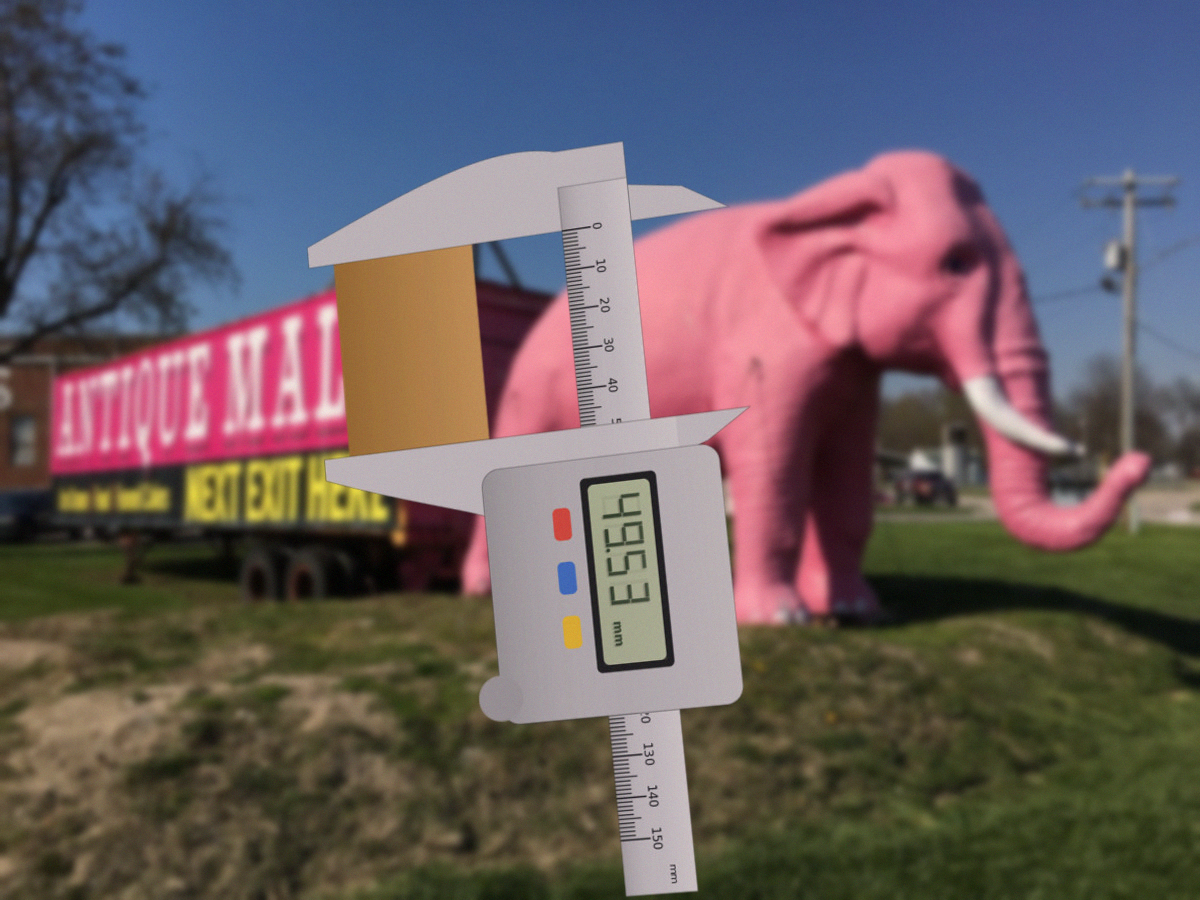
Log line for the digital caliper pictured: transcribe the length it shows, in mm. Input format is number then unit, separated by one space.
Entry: 49.53 mm
